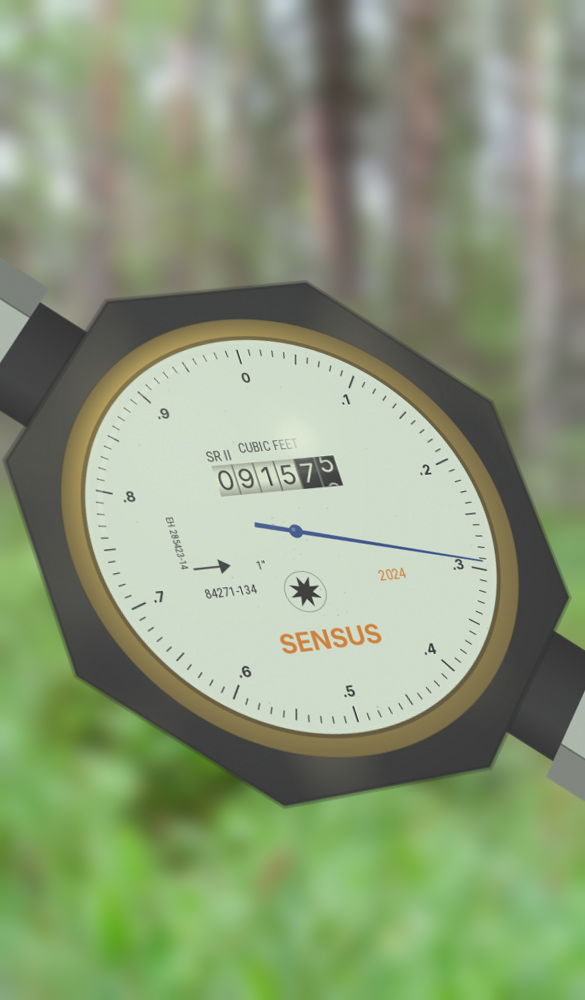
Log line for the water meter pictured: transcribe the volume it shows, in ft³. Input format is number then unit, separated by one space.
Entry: 91575.29 ft³
